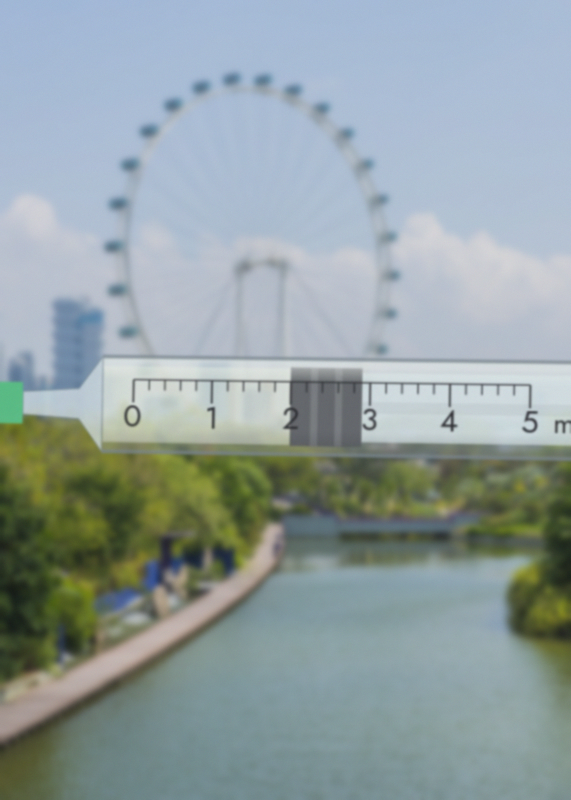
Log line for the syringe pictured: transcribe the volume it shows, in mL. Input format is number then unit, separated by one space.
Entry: 2 mL
